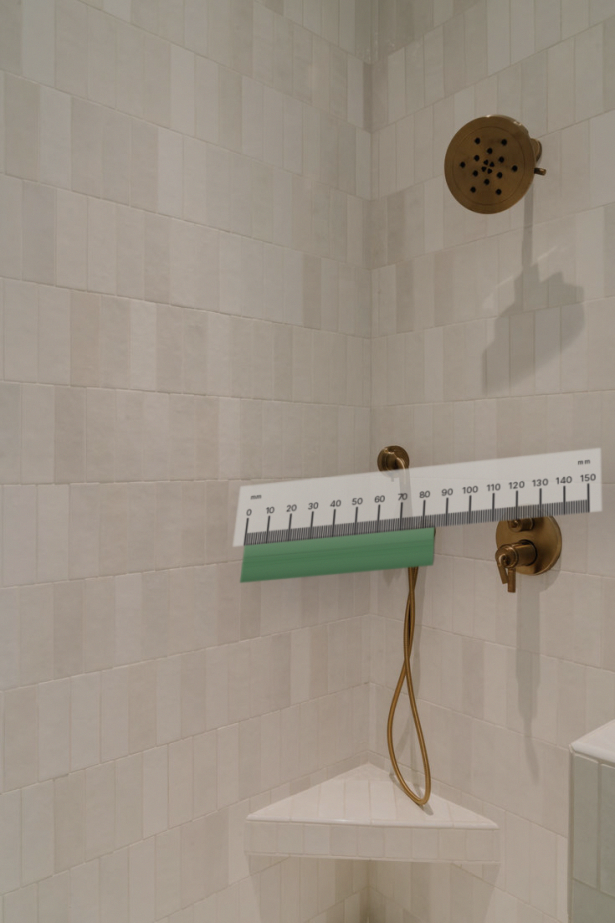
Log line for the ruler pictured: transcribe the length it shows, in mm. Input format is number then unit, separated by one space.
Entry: 85 mm
